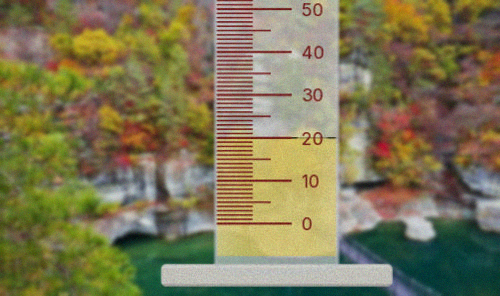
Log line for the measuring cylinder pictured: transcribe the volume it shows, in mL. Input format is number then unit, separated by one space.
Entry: 20 mL
